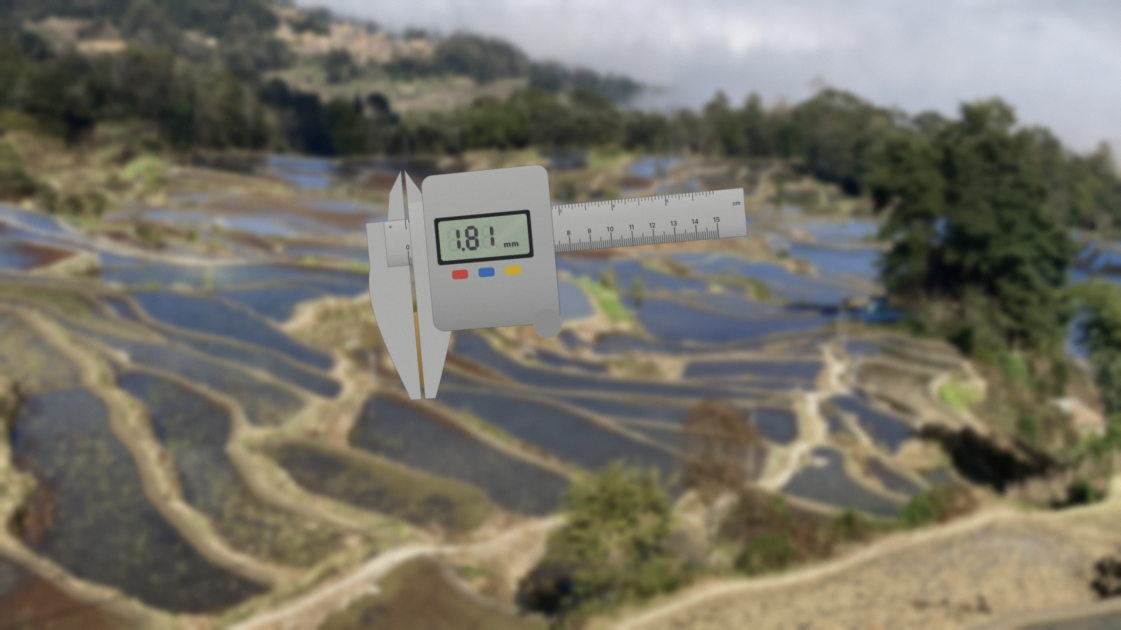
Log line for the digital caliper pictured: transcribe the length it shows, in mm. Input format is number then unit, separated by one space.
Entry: 1.81 mm
